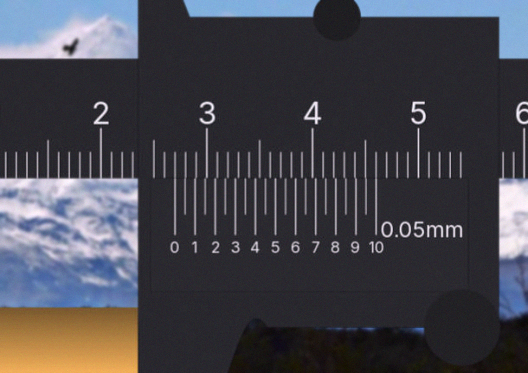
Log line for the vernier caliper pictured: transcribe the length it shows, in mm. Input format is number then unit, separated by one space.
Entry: 27.0 mm
